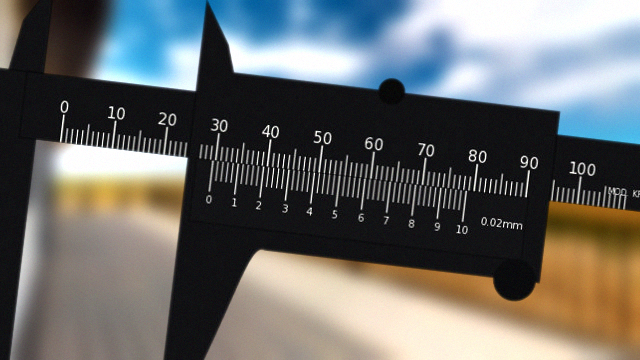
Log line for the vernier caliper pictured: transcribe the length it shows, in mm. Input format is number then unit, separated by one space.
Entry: 29.5 mm
